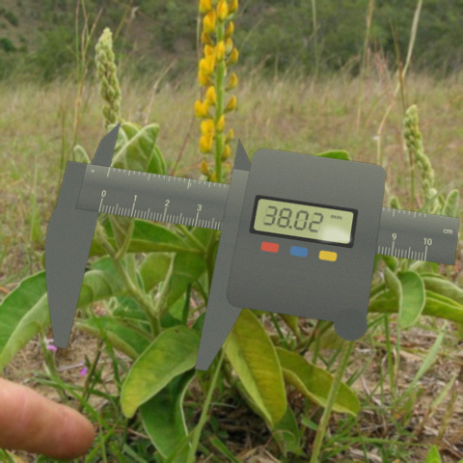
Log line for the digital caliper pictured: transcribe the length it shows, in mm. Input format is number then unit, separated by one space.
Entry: 38.02 mm
